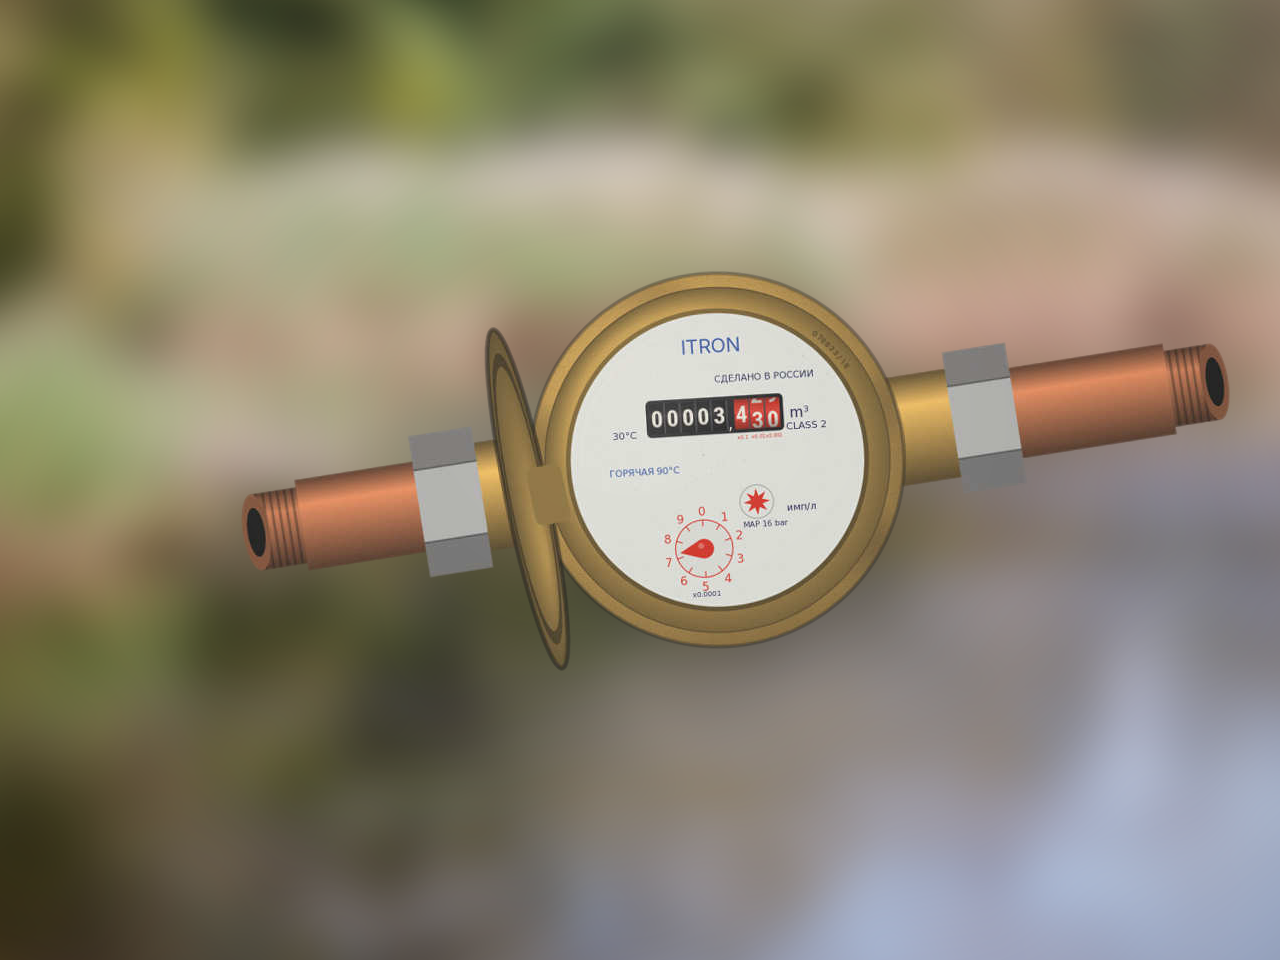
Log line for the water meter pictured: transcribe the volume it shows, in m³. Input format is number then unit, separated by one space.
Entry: 3.4297 m³
